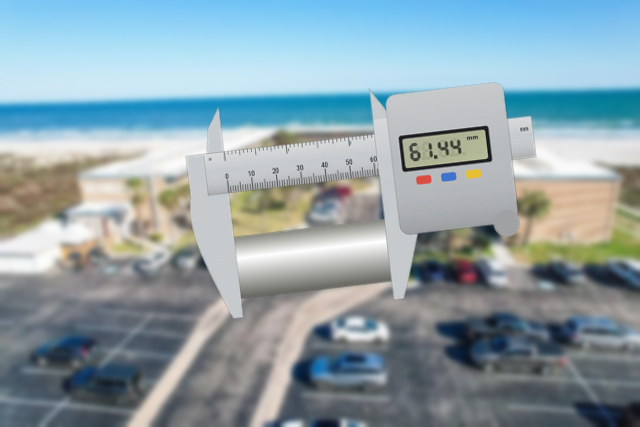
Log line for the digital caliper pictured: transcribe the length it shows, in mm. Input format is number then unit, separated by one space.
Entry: 61.44 mm
